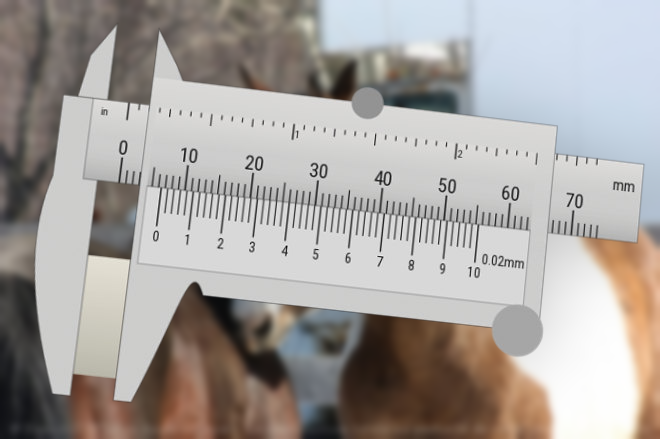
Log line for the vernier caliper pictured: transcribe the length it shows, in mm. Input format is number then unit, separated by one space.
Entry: 6.4 mm
